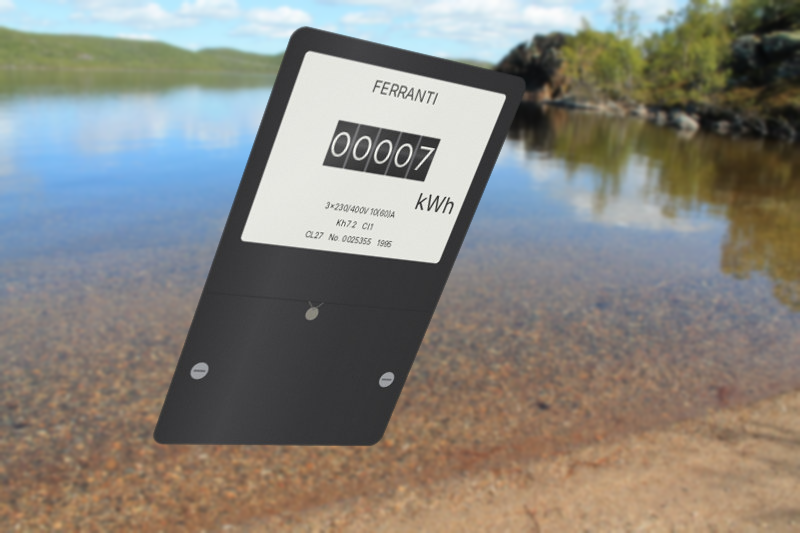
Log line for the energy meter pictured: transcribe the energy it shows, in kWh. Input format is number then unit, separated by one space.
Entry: 7 kWh
